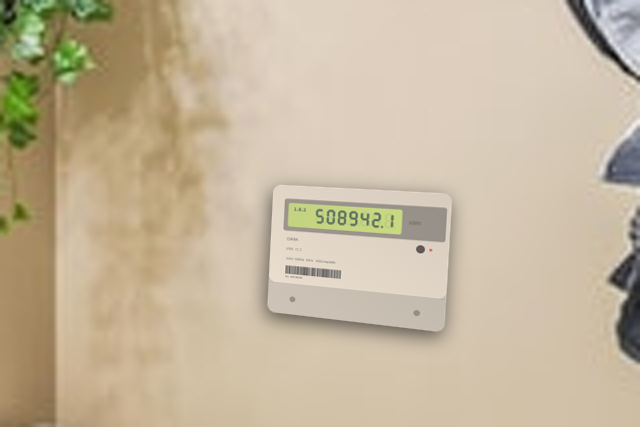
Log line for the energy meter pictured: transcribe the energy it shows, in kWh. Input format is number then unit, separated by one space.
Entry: 508942.1 kWh
